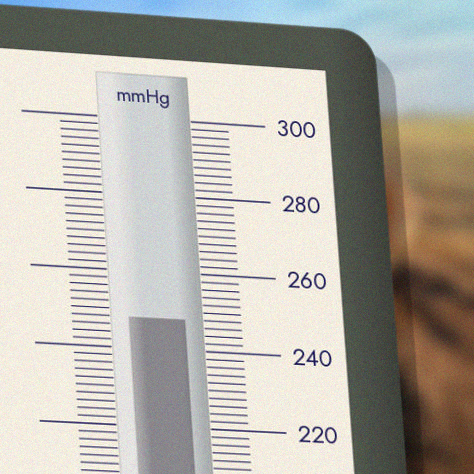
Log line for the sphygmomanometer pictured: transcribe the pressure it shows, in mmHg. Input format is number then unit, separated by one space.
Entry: 248 mmHg
